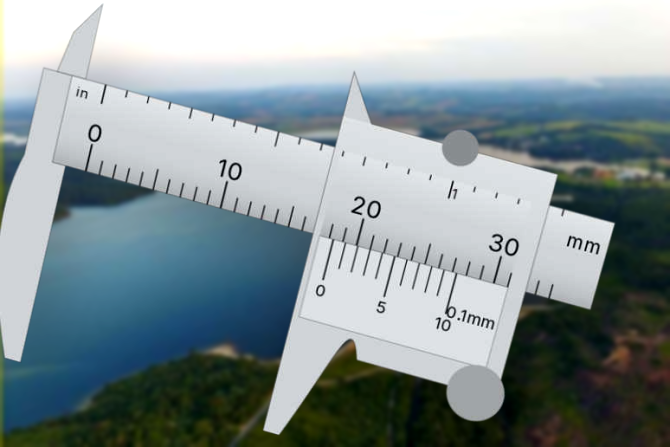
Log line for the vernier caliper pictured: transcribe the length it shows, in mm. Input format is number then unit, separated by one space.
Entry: 18.3 mm
